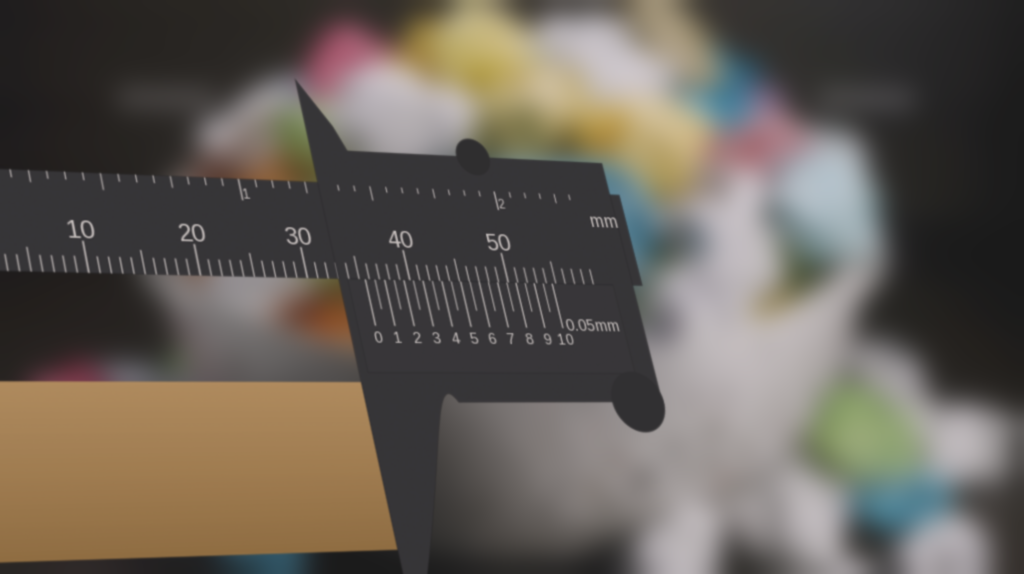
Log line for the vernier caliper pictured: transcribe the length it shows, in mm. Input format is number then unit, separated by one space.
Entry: 35.6 mm
